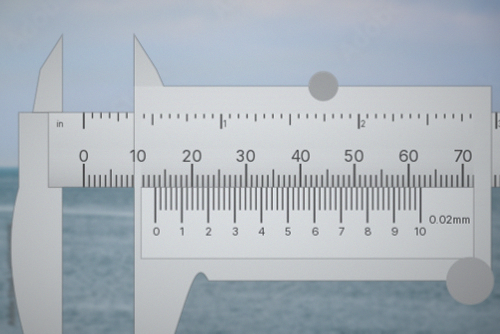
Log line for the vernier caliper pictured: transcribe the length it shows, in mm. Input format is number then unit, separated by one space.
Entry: 13.2 mm
